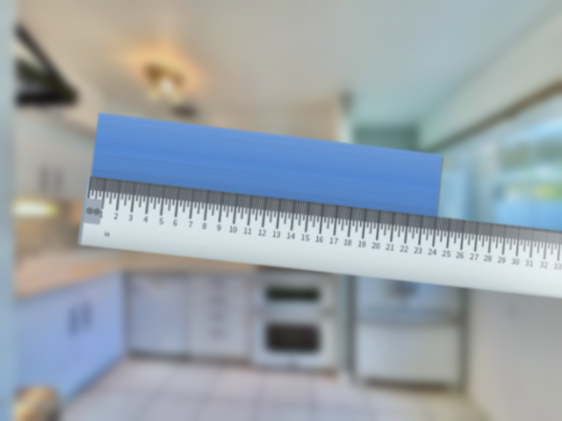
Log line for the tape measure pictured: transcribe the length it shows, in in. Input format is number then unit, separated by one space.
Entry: 24 in
